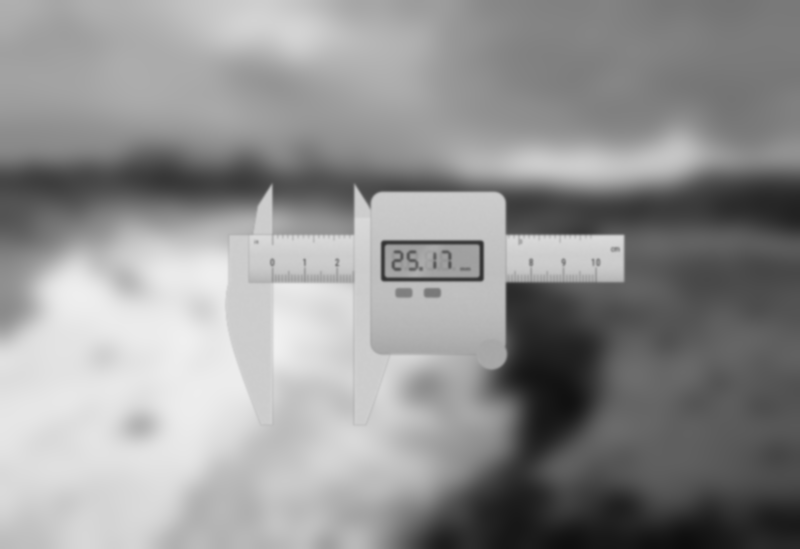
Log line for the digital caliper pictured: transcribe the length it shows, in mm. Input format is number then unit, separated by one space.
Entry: 25.17 mm
